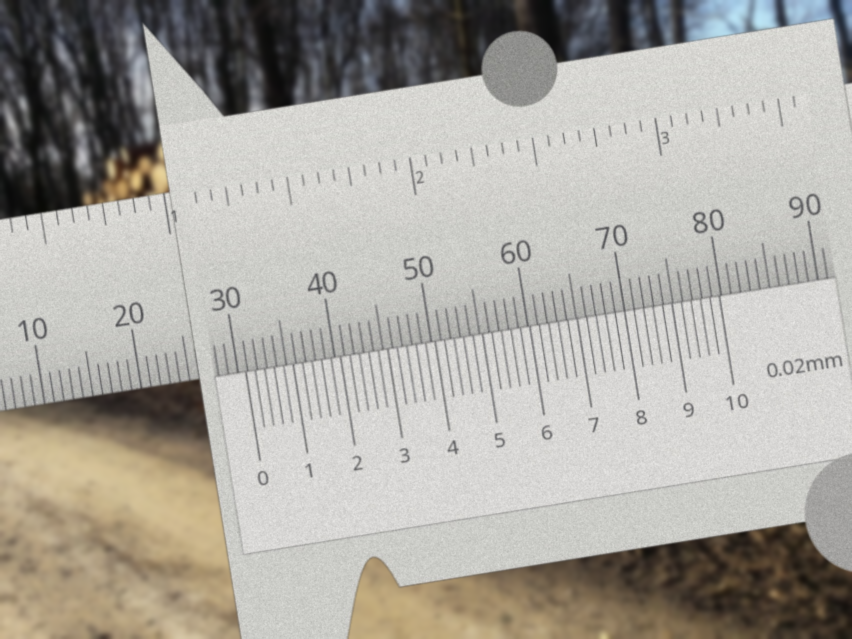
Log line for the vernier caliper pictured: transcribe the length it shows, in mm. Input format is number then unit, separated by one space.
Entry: 30.8 mm
